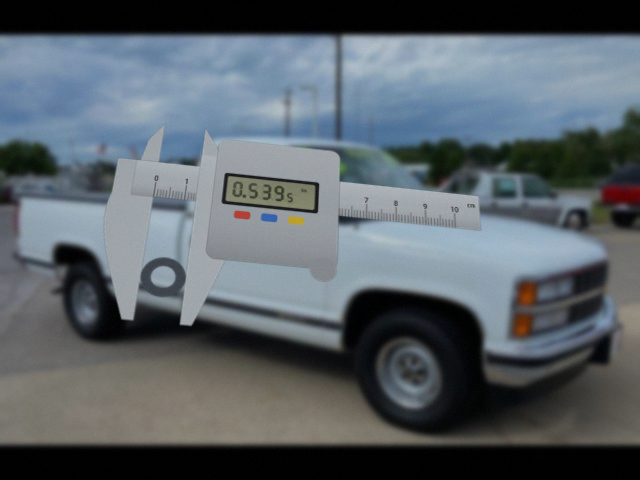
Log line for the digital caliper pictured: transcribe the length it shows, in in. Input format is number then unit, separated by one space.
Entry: 0.5395 in
